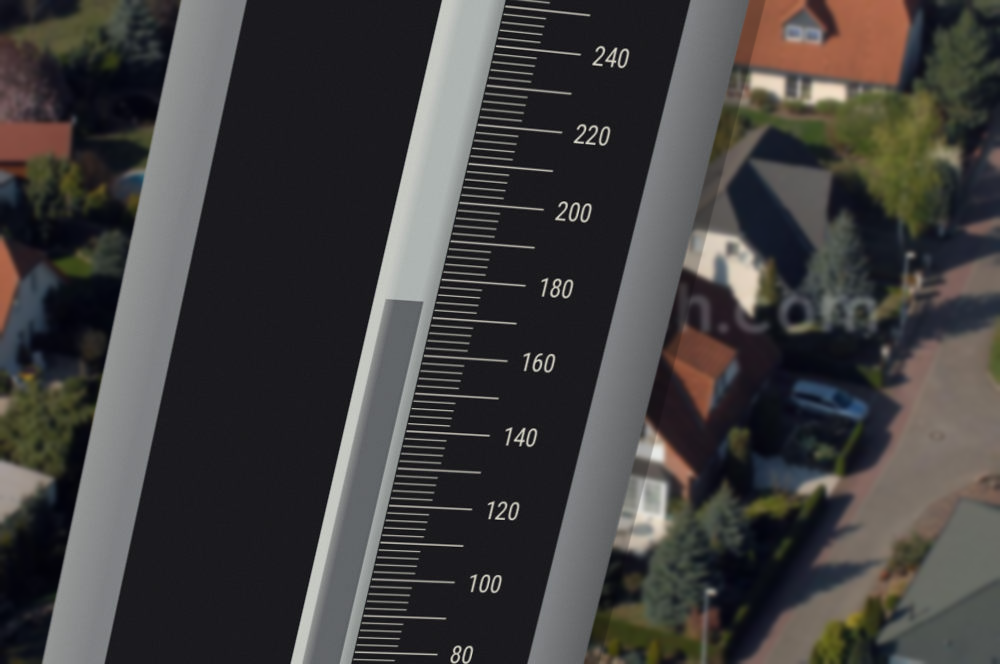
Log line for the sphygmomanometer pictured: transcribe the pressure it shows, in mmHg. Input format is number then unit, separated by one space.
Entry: 174 mmHg
